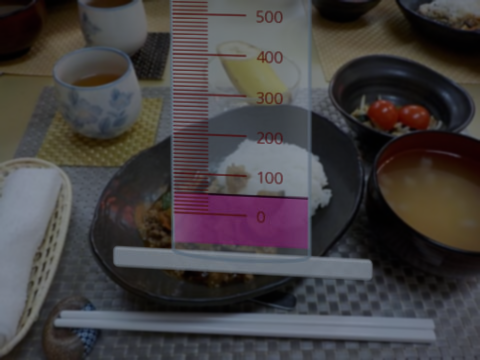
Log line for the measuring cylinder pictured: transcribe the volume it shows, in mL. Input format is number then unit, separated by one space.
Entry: 50 mL
